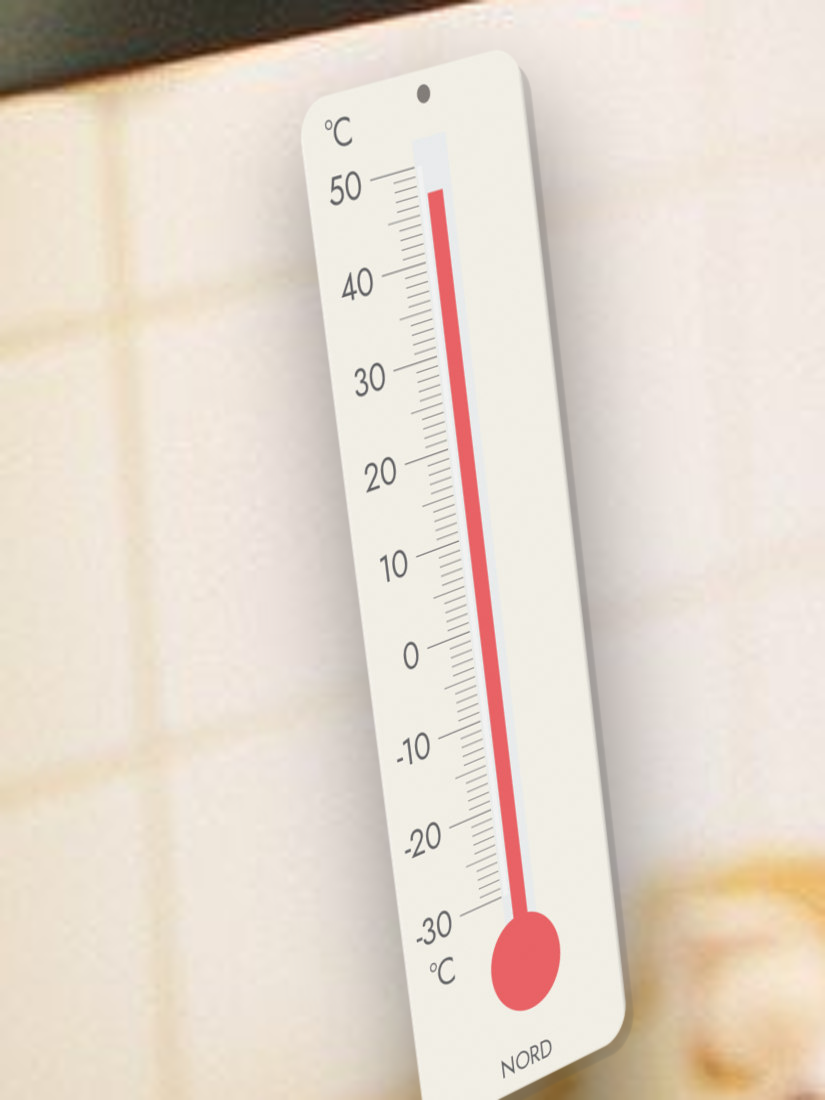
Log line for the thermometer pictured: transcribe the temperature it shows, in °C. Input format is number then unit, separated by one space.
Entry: 47 °C
